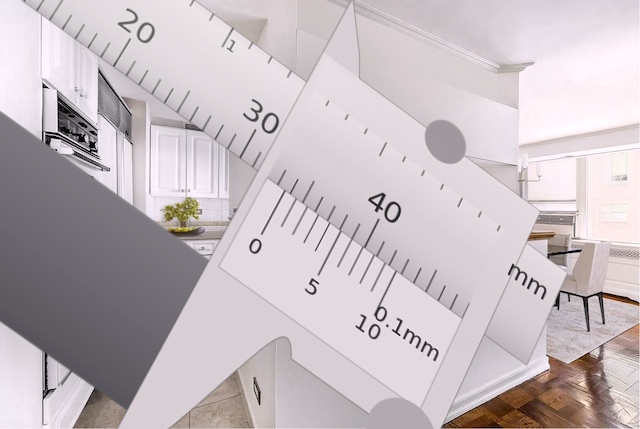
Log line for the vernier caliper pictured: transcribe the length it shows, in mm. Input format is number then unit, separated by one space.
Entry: 33.6 mm
